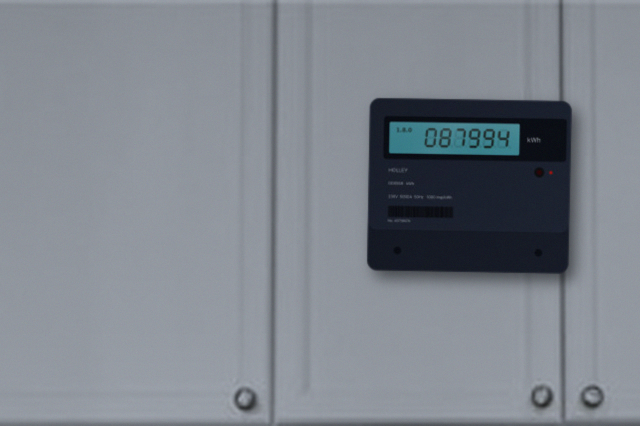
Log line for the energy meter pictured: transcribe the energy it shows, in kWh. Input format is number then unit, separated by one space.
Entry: 87994 kWh
